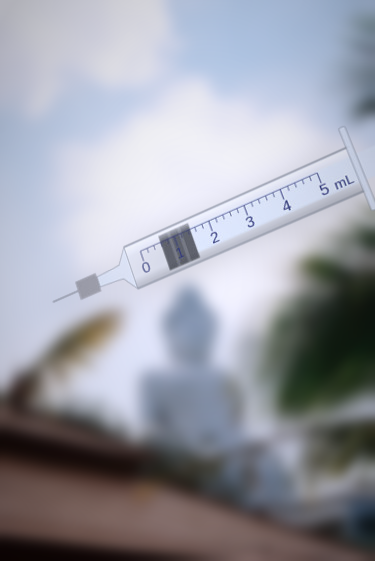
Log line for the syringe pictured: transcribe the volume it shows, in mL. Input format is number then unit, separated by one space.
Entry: 0.6 mL
